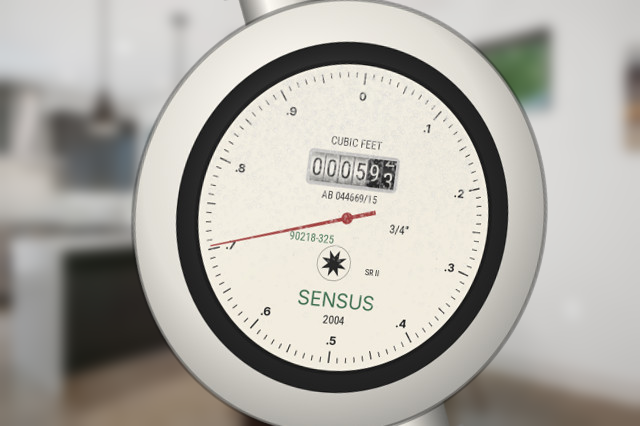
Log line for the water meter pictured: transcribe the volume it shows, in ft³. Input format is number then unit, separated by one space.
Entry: 592.70 ft³
